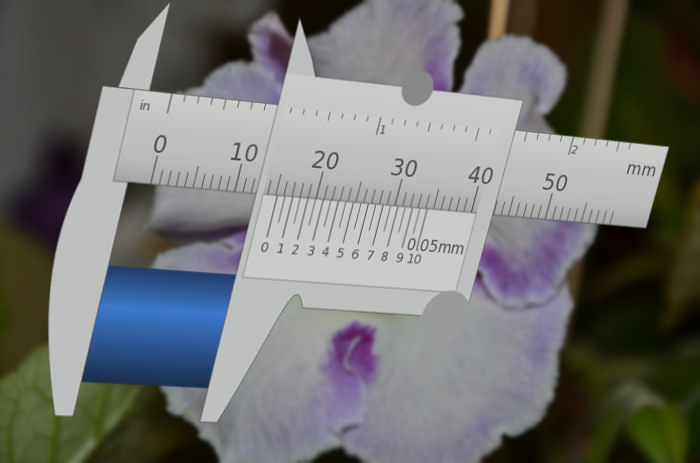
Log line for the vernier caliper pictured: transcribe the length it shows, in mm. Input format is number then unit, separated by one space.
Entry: 15.2 mm
